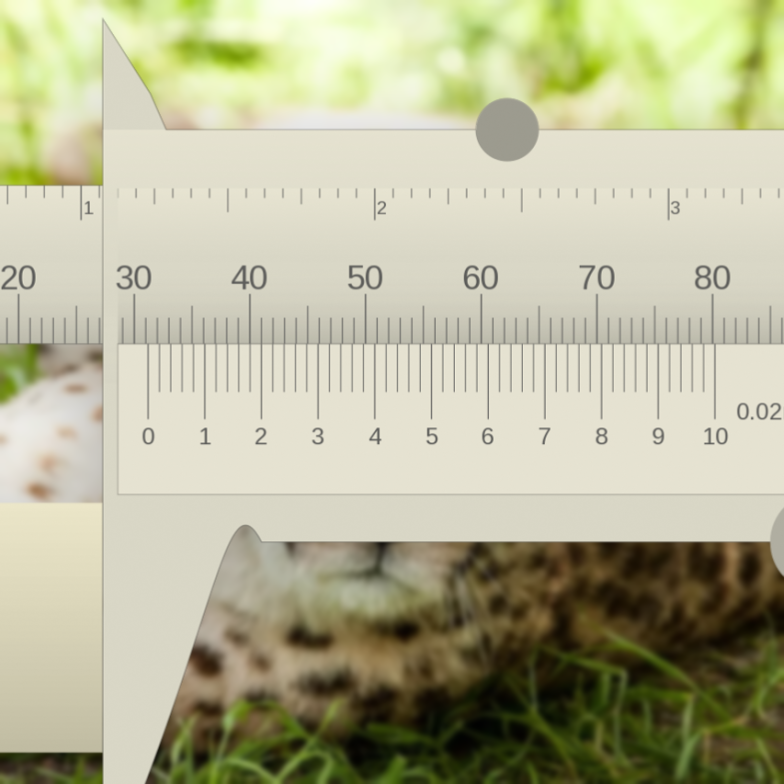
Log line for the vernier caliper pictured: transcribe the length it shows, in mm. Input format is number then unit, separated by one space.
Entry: 31.2 mm
